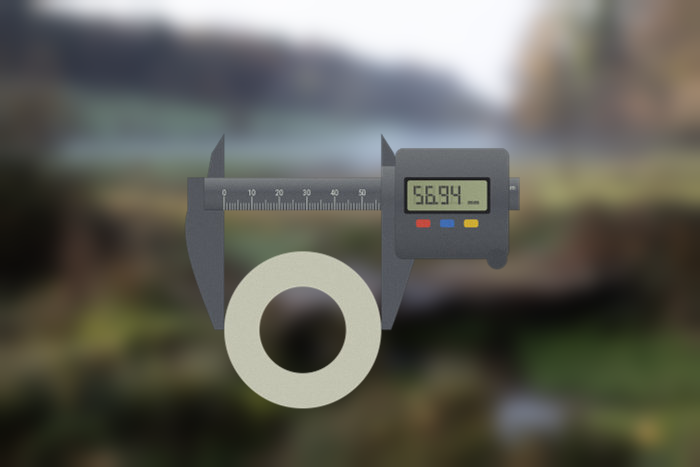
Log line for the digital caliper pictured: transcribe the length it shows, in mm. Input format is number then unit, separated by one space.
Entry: 56.94 mm
